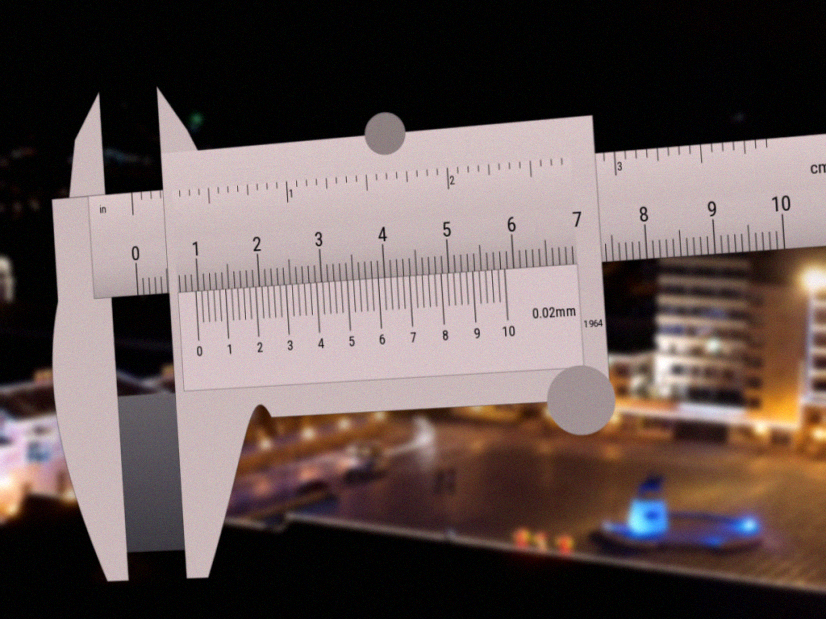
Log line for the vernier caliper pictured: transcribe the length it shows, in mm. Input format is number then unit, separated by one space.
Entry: 9.6 mm
